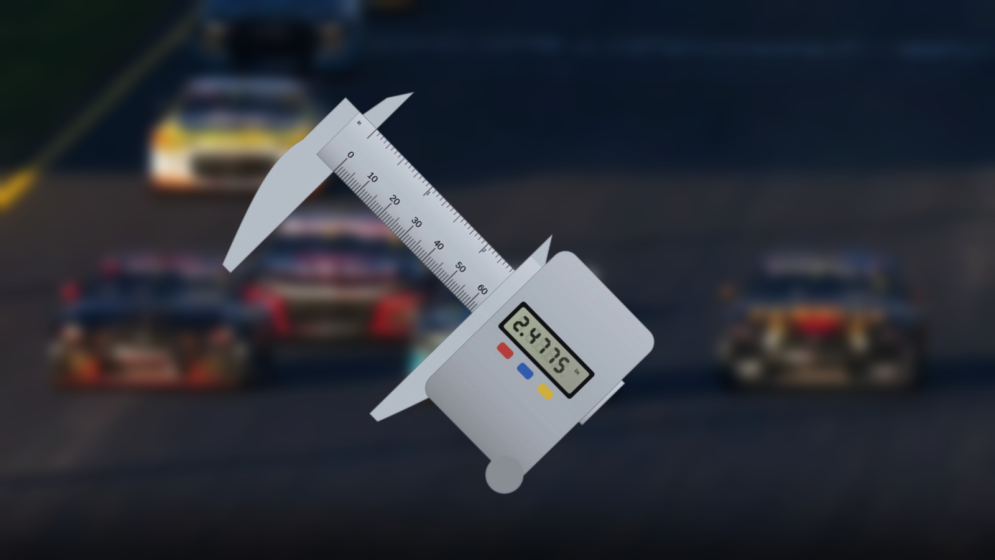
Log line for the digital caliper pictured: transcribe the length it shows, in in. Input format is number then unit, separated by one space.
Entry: 2.4775 in
